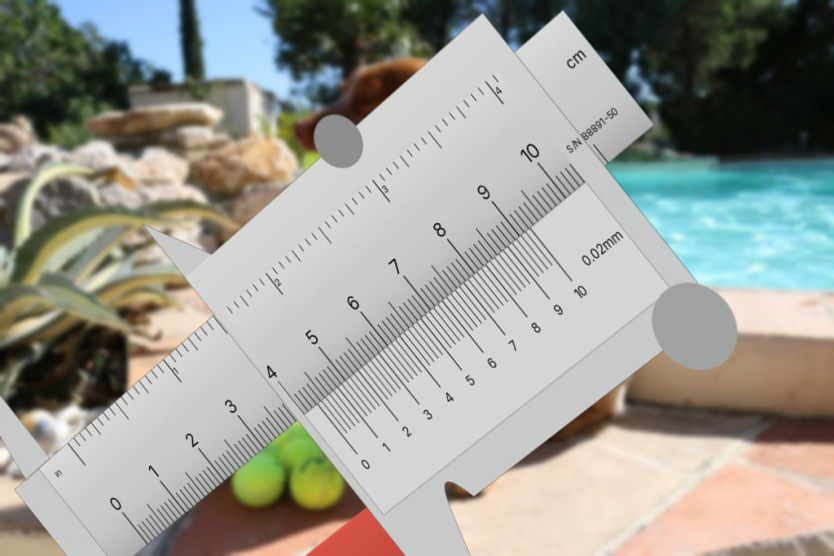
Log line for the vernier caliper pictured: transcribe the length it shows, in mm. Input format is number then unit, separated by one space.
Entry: 43.2 mm
